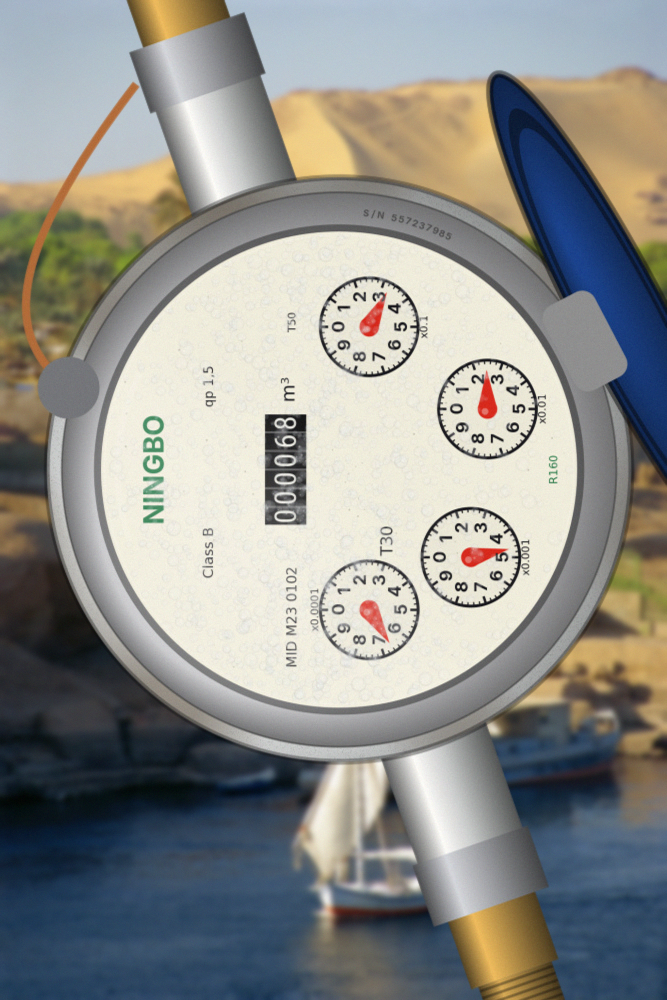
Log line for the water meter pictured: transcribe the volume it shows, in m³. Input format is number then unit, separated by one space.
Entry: 68.3246 m³
